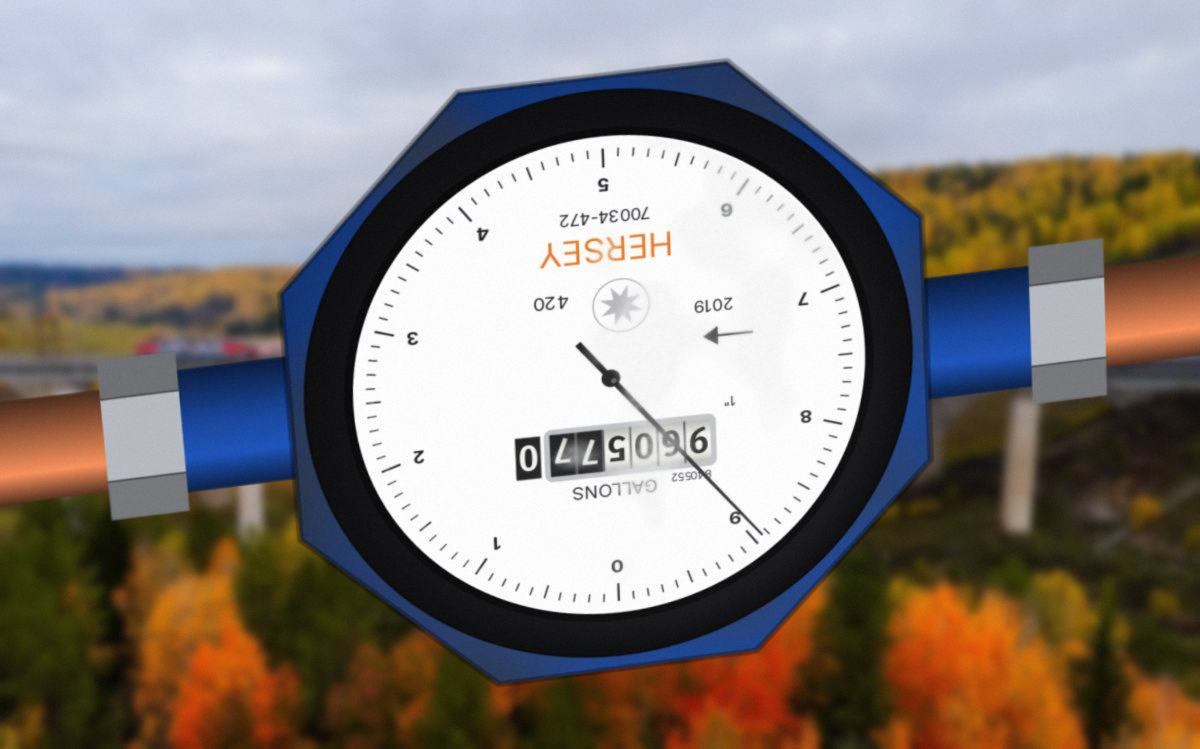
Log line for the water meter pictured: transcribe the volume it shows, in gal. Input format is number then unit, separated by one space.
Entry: 9605768.9 gal
